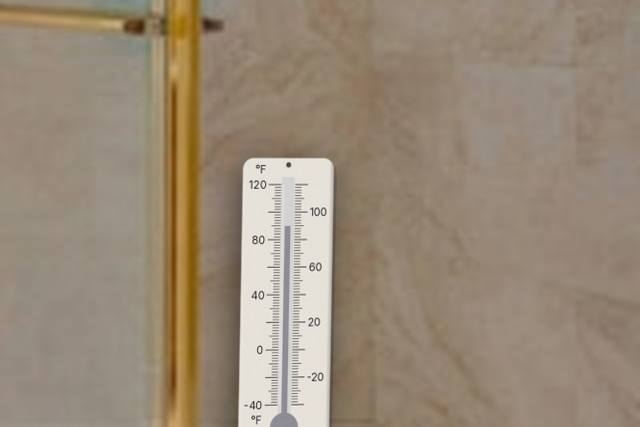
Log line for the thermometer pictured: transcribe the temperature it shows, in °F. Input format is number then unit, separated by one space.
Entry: 90 °F
